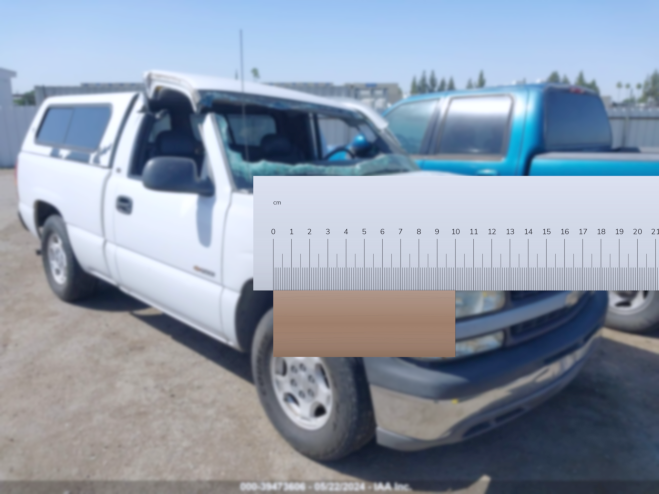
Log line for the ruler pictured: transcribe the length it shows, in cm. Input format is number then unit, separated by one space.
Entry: 10 cm
